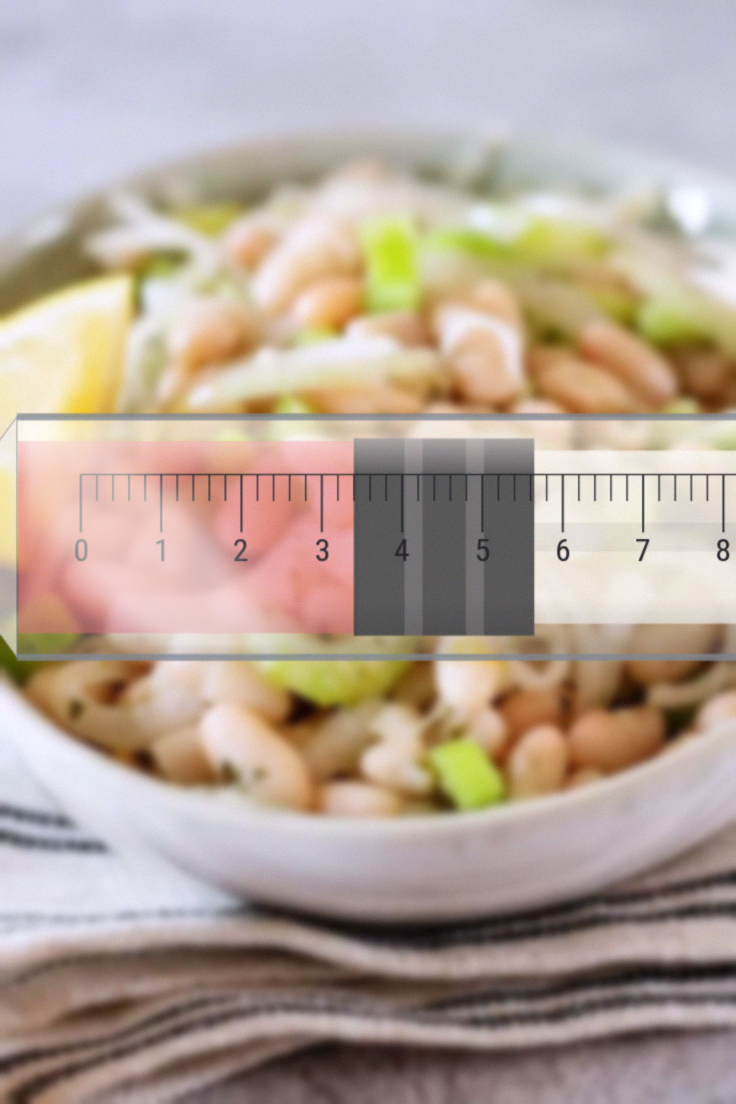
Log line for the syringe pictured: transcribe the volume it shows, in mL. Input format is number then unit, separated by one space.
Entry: 3.4 mL
